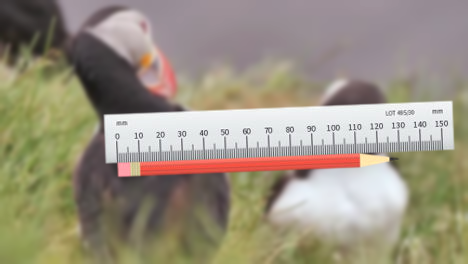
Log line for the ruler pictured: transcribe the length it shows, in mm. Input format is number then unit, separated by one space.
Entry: 130 mm
